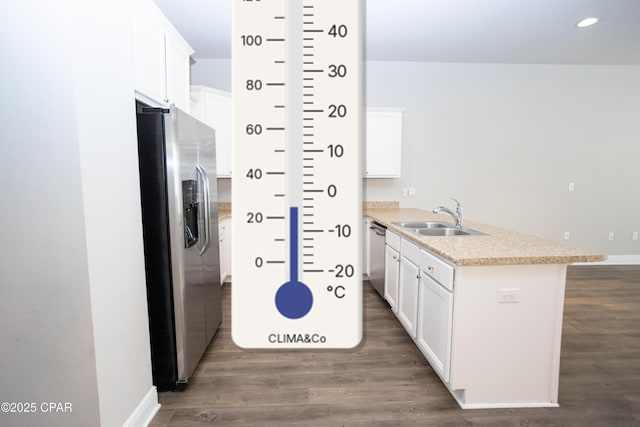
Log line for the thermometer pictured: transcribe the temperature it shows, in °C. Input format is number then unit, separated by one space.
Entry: -4 °C
